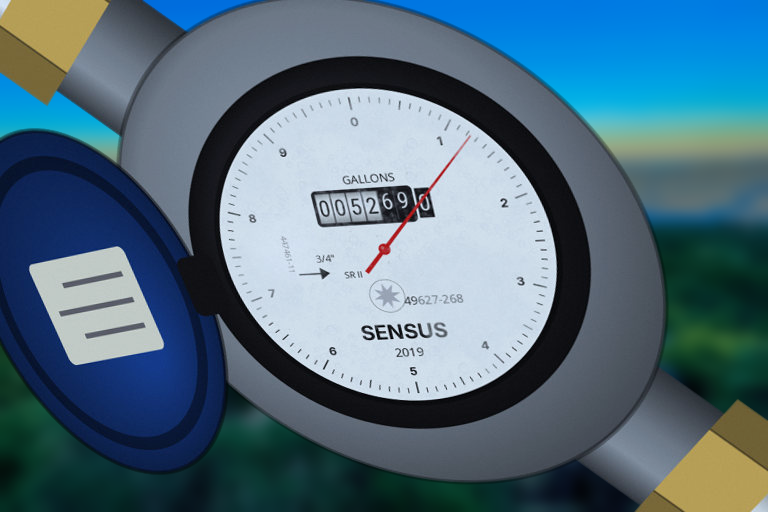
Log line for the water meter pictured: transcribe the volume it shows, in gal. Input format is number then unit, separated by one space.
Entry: 52691.2 gal
